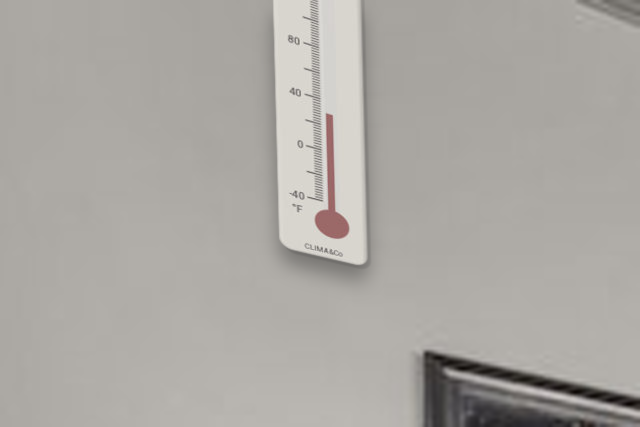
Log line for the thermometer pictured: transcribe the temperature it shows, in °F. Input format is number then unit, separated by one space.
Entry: 30 °F
